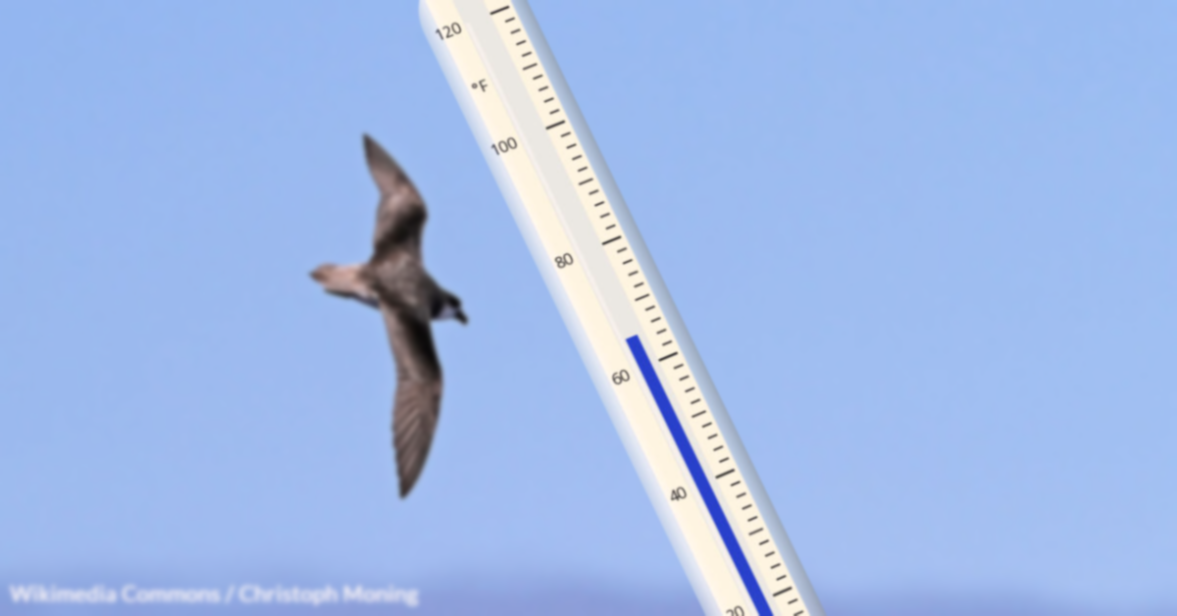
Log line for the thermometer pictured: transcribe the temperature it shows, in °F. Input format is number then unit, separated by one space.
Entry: 65 °F
